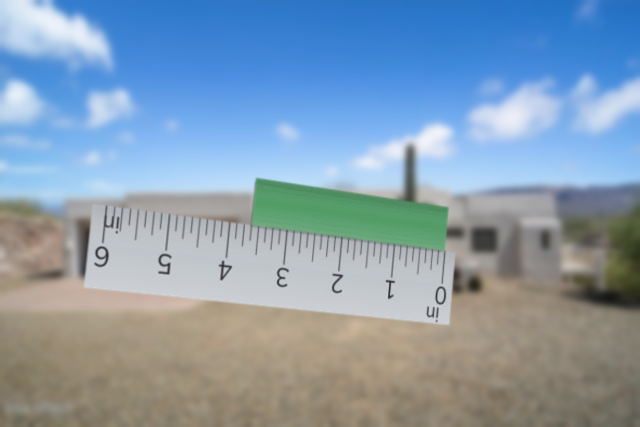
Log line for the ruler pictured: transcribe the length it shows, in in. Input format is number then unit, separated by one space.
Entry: 3.625 in
